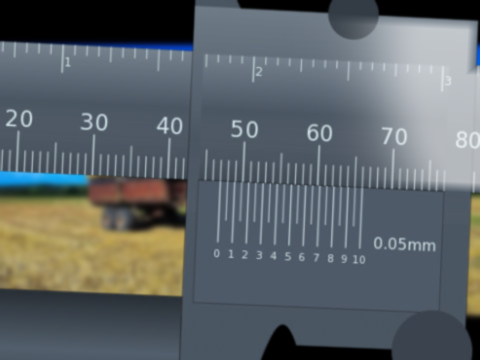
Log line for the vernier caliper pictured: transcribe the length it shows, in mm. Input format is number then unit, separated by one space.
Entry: 47.0 mm
